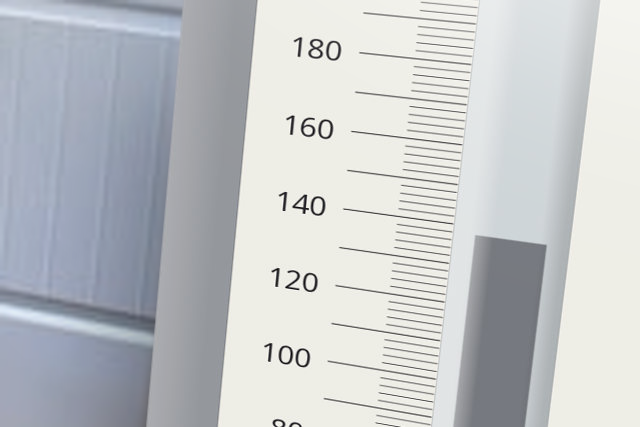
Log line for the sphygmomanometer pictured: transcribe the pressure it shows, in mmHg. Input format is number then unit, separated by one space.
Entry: 138 mmHg
